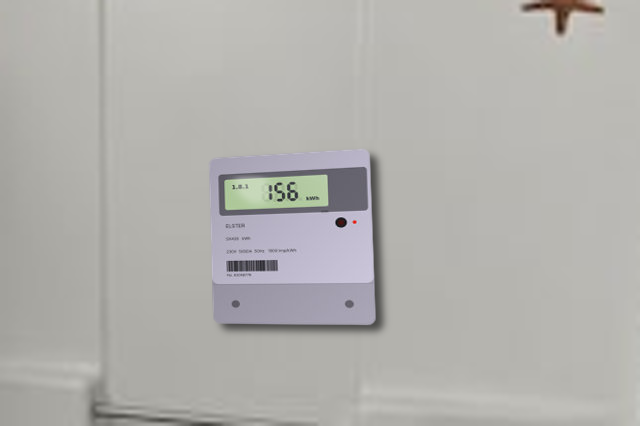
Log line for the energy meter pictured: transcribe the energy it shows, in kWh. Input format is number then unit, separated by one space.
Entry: 156 kWh
